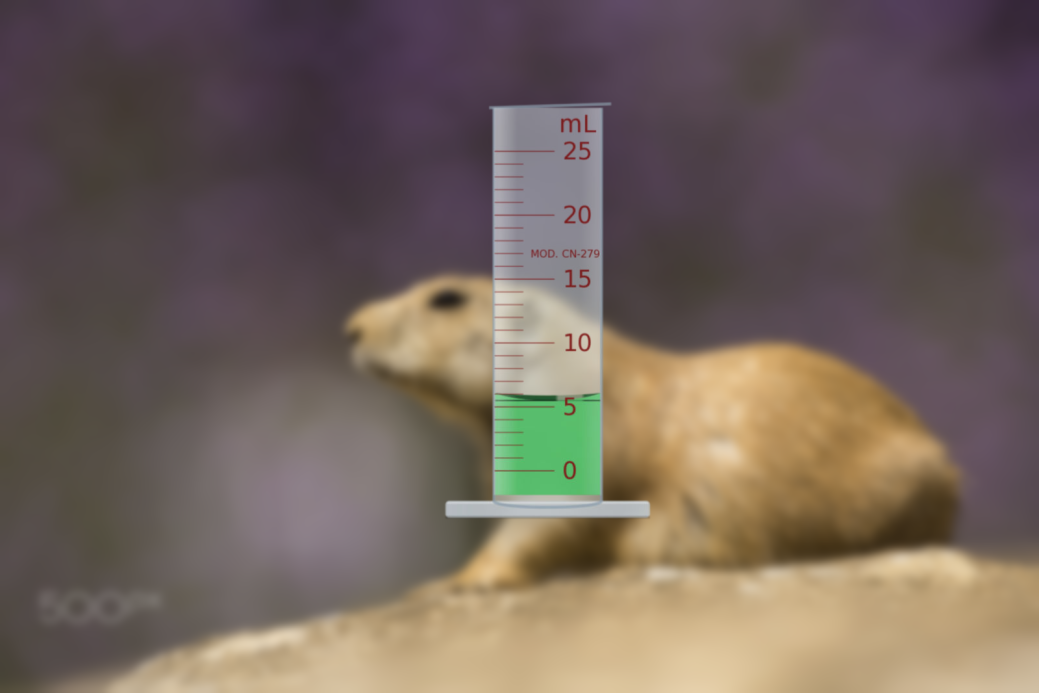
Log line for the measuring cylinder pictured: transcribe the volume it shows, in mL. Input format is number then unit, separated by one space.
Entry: 5.5 mL
